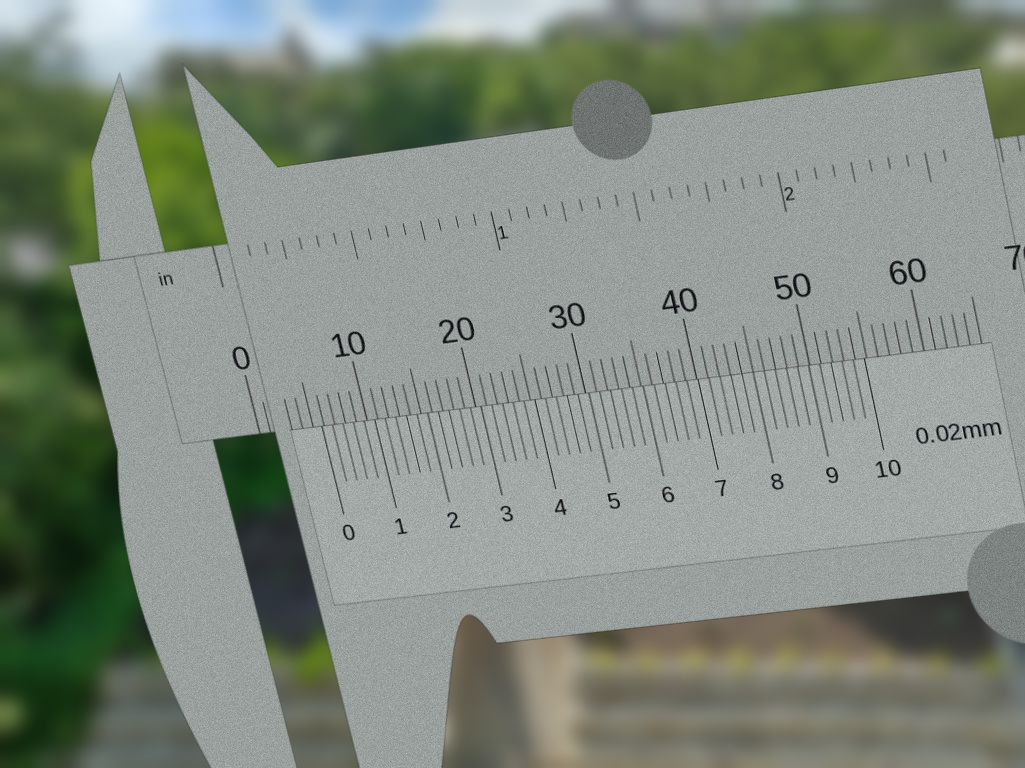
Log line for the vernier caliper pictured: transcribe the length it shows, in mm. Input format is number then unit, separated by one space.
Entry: 5.8 mm
